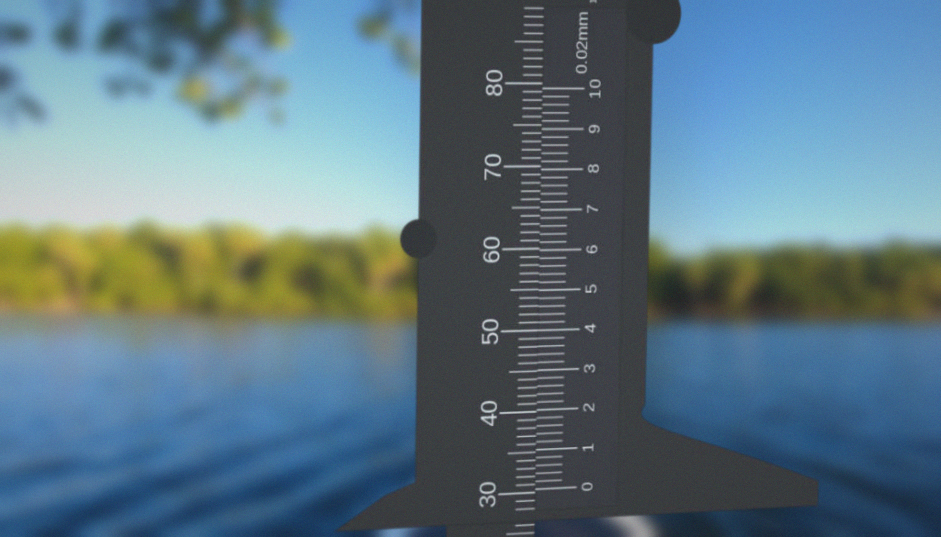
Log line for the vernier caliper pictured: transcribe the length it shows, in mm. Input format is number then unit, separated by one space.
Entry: 30.4 mm
